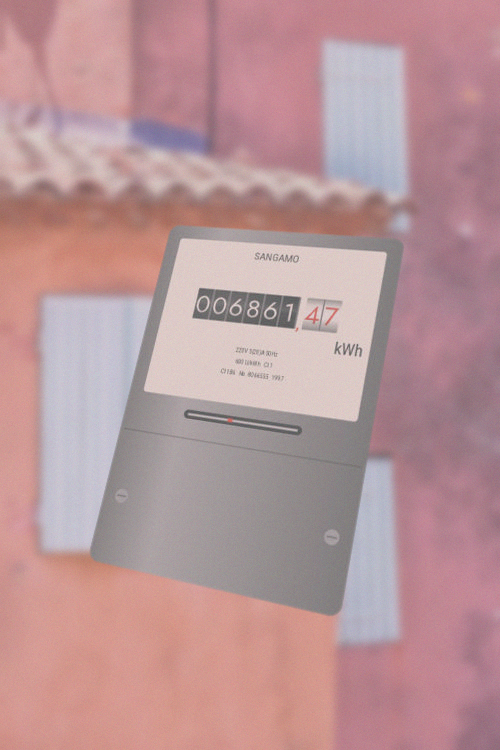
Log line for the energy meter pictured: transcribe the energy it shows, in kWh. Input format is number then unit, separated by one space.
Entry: 6861.47 kWh
